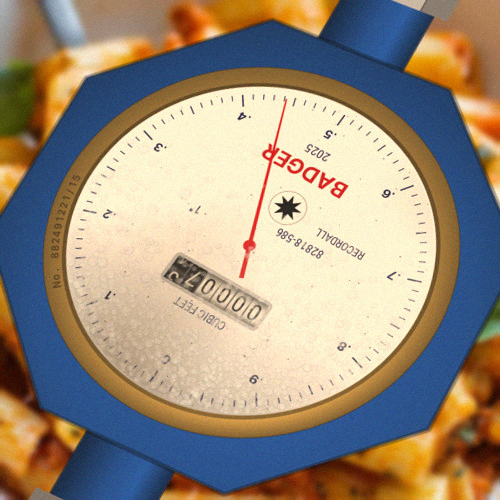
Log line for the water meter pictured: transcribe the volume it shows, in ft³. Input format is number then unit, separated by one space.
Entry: 73.44 ft³
